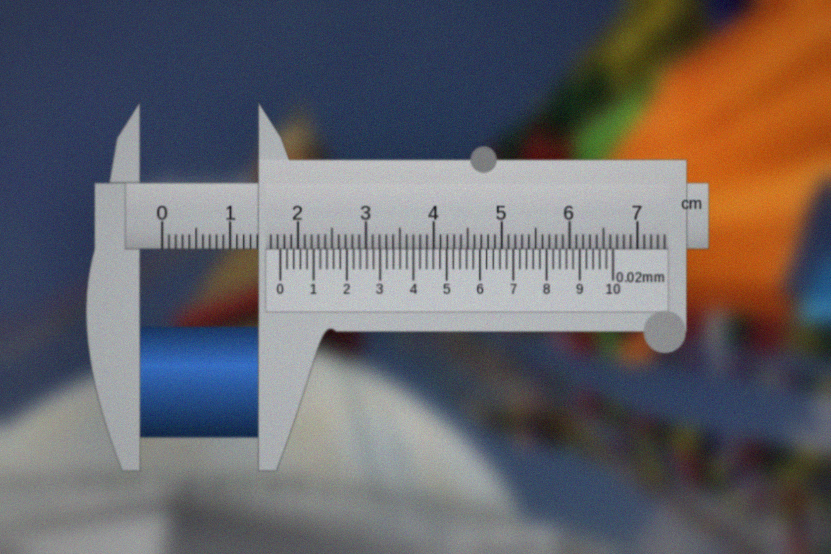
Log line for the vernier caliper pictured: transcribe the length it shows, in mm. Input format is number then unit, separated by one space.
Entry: 17.4 mm
